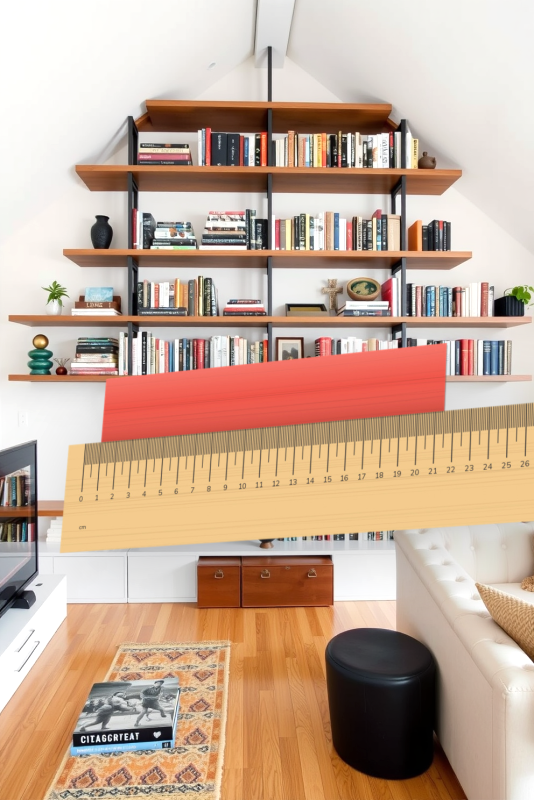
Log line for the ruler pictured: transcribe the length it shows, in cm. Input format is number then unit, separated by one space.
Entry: 20.5 cm
